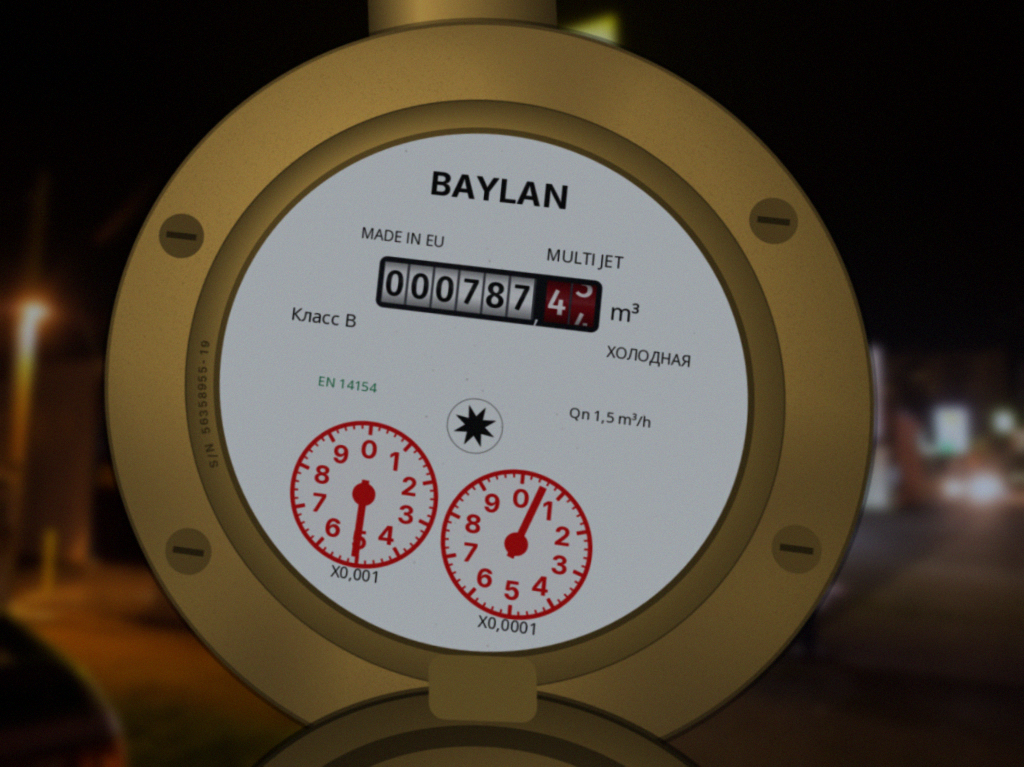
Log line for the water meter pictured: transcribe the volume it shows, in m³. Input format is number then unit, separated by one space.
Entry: 787.4350 m³
